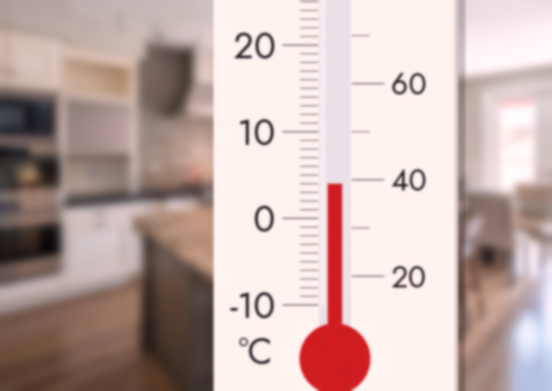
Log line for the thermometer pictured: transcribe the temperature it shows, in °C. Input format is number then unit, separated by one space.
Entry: 4 °C
